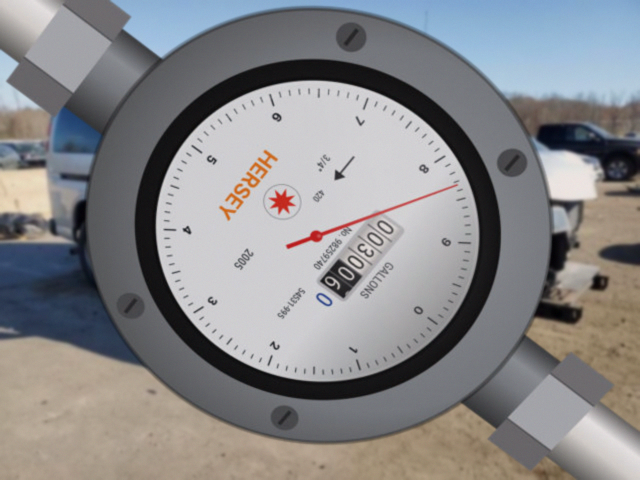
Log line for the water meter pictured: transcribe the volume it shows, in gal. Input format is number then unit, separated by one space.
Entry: 30058.3 gal
